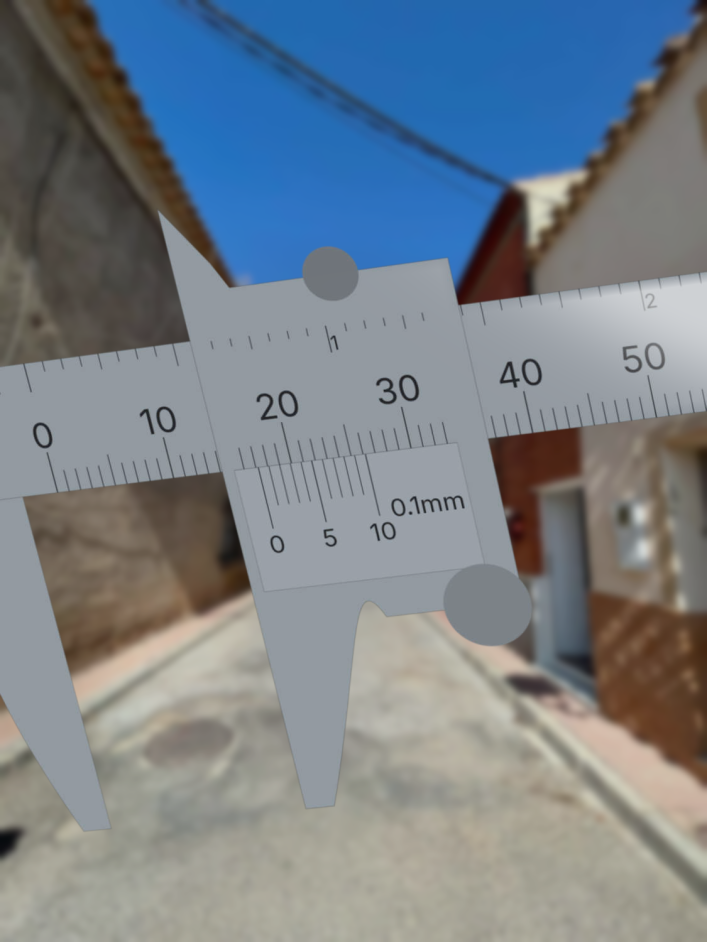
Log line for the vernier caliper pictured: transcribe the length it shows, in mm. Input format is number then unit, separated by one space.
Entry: 17.2 mm
